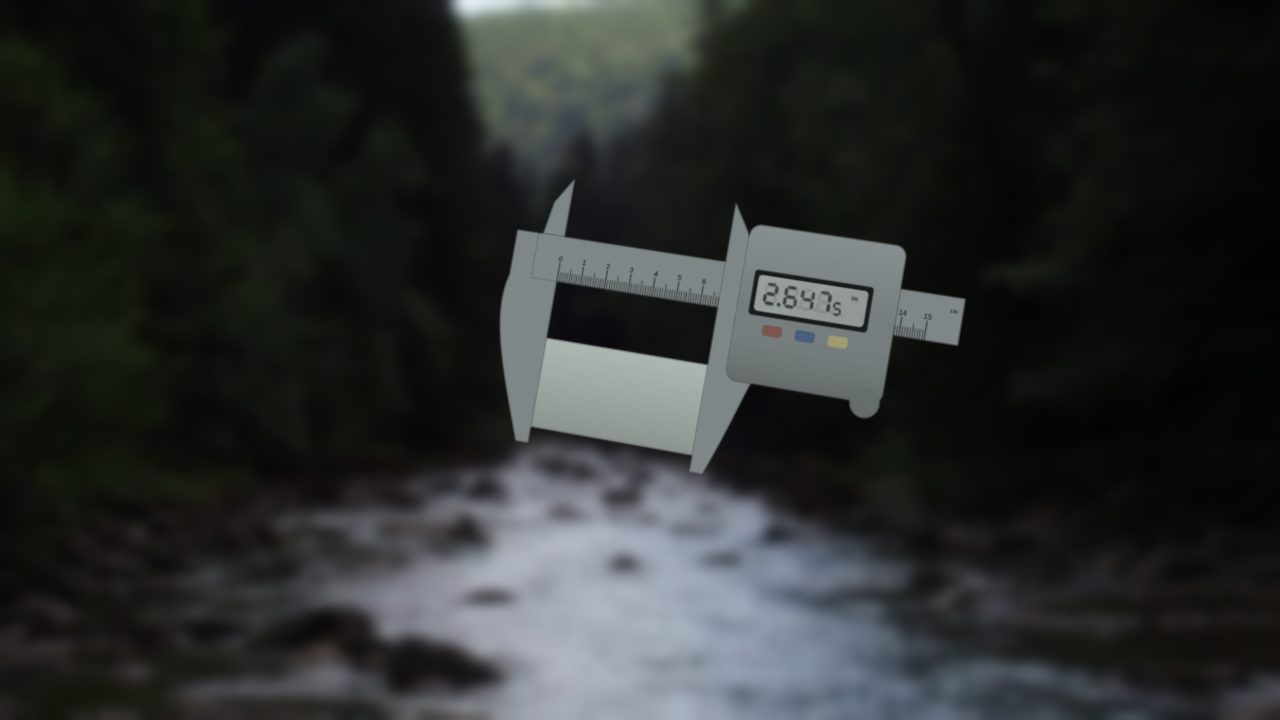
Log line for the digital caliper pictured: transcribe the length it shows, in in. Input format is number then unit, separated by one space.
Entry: 2.6475 in
